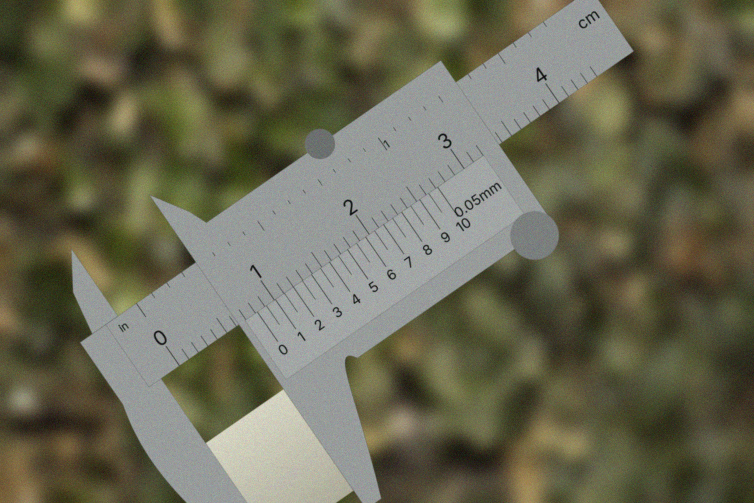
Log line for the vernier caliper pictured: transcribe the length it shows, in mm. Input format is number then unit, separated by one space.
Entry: 8.2 mm
